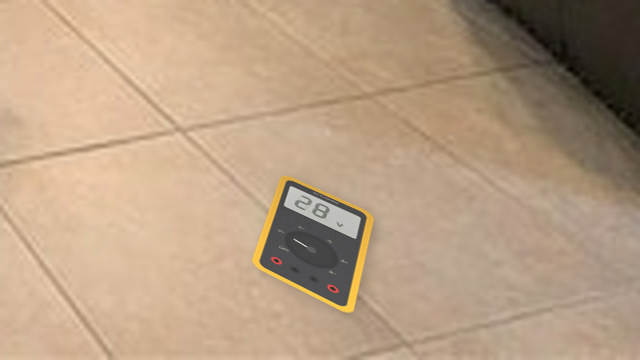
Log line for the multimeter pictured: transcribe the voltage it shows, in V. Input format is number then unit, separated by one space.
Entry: 28 V
